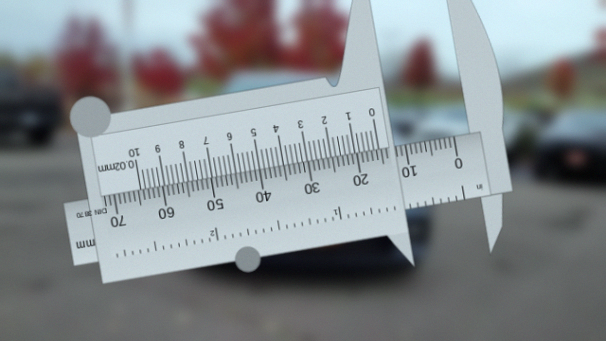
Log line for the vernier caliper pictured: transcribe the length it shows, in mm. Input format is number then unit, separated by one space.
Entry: 15.5 mm
